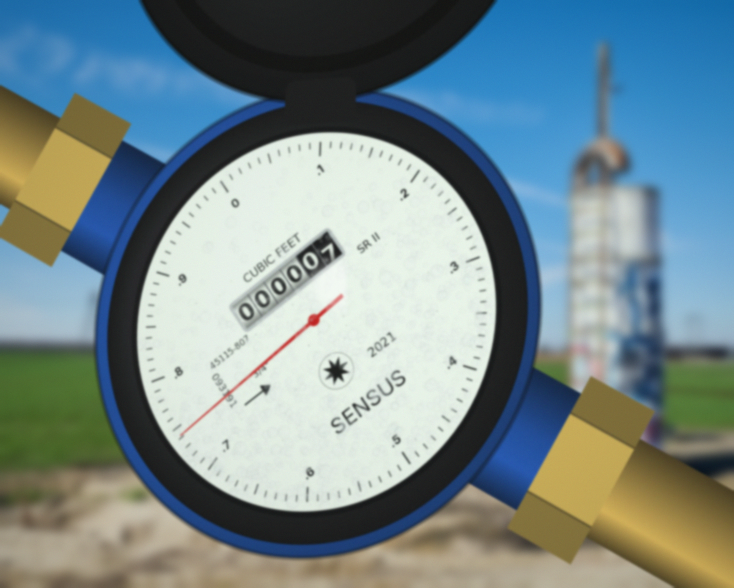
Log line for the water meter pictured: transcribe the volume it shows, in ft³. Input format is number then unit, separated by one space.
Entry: 6.74 ft³
